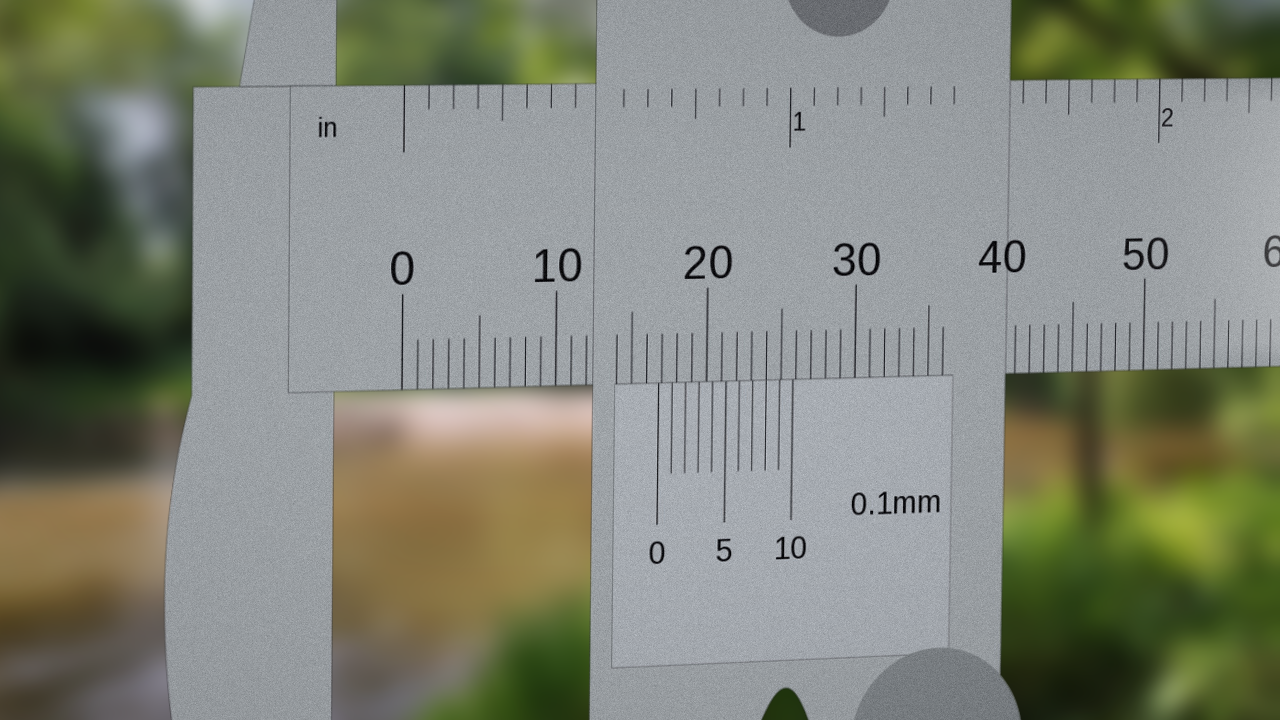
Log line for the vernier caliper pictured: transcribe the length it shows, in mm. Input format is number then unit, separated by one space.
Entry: 16.8 mm
